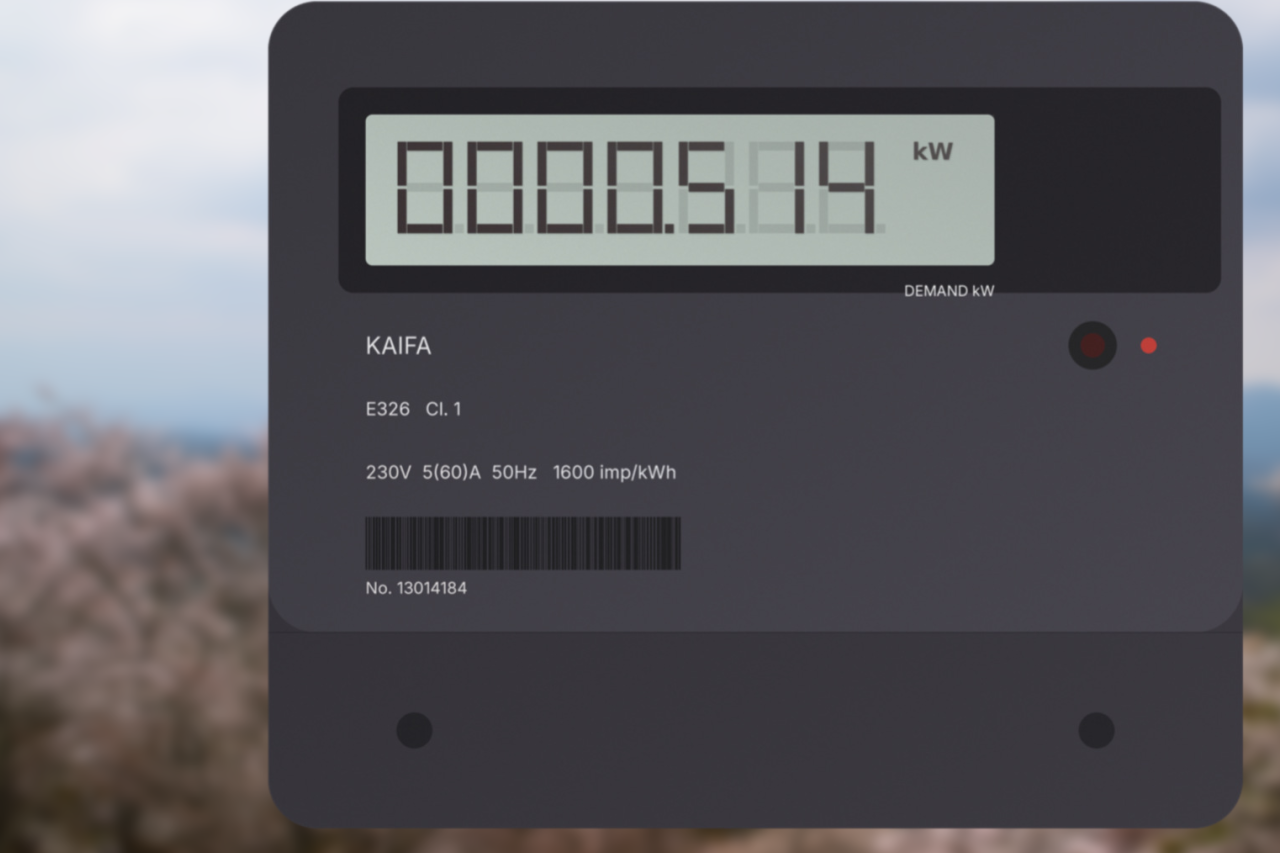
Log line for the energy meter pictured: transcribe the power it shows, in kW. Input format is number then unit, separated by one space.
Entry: 0.514 kW
